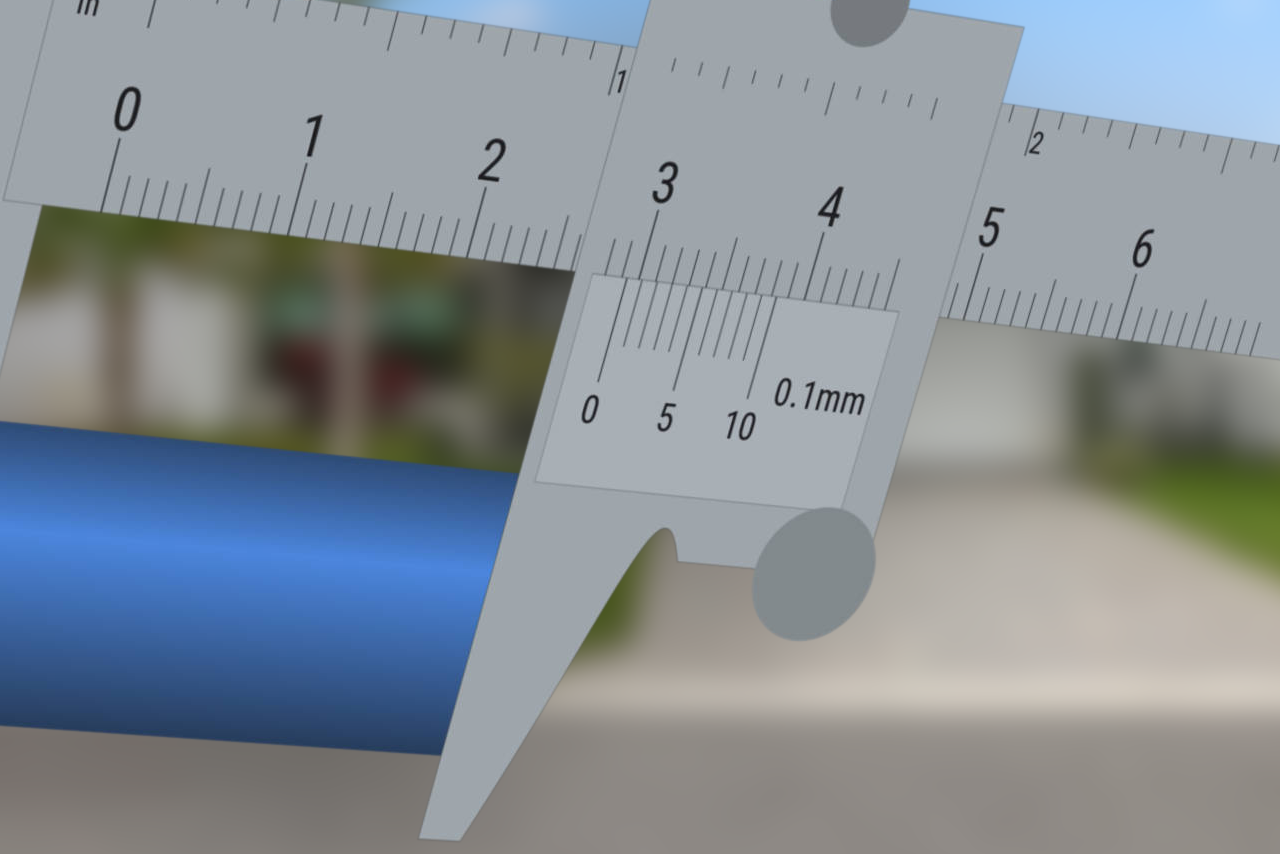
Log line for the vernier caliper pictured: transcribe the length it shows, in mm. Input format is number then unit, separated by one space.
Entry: 29.3 mm
